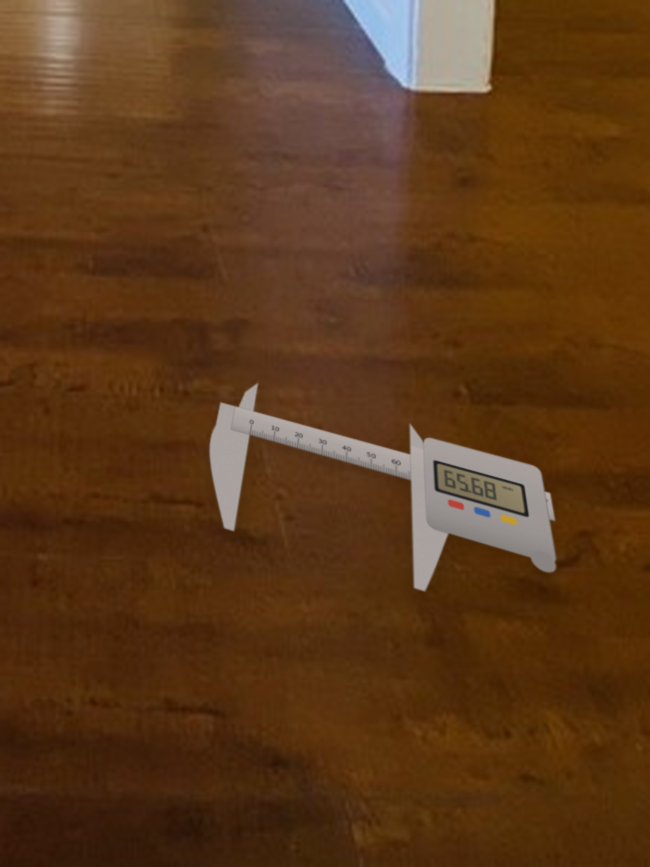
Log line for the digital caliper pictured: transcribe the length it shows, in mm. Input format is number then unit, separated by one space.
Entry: 65.68 mm
